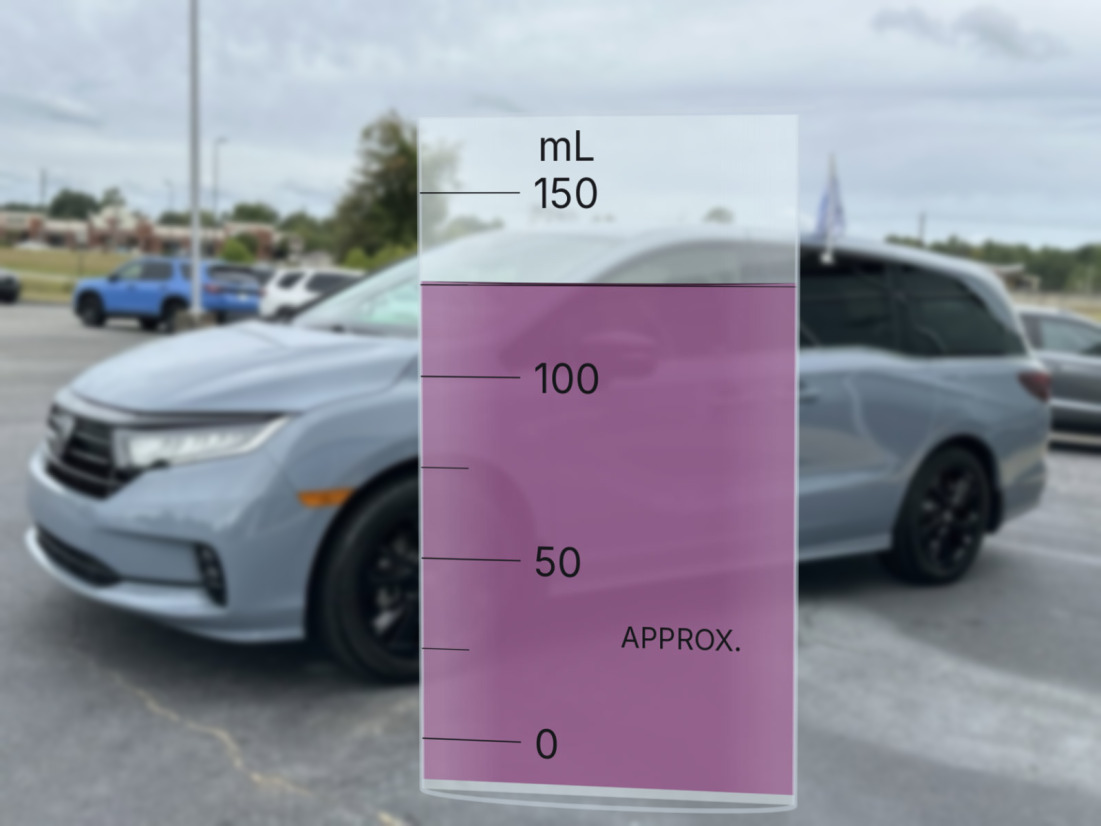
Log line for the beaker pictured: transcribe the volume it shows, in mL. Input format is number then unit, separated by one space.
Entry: 125 mL
